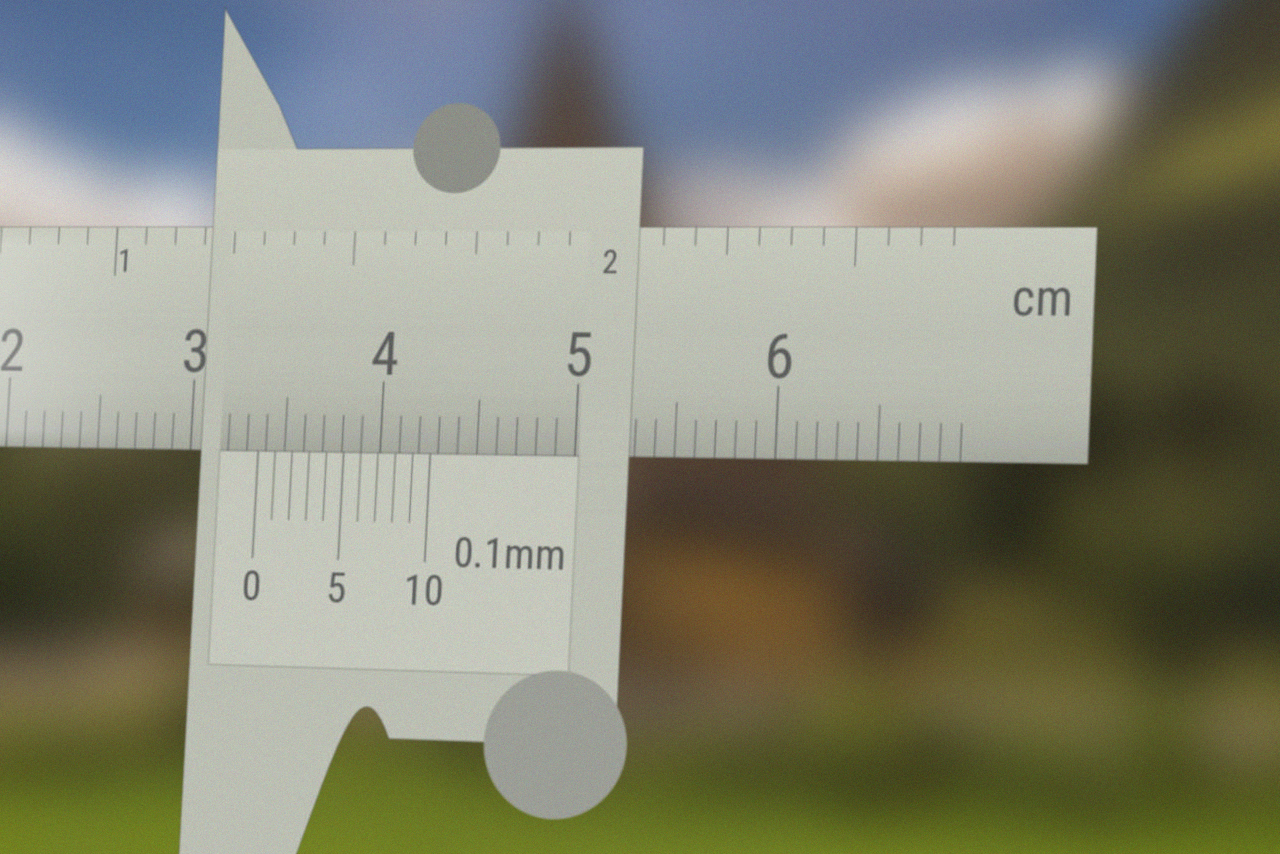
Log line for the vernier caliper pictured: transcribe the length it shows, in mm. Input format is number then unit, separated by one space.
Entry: 33.6 mm
